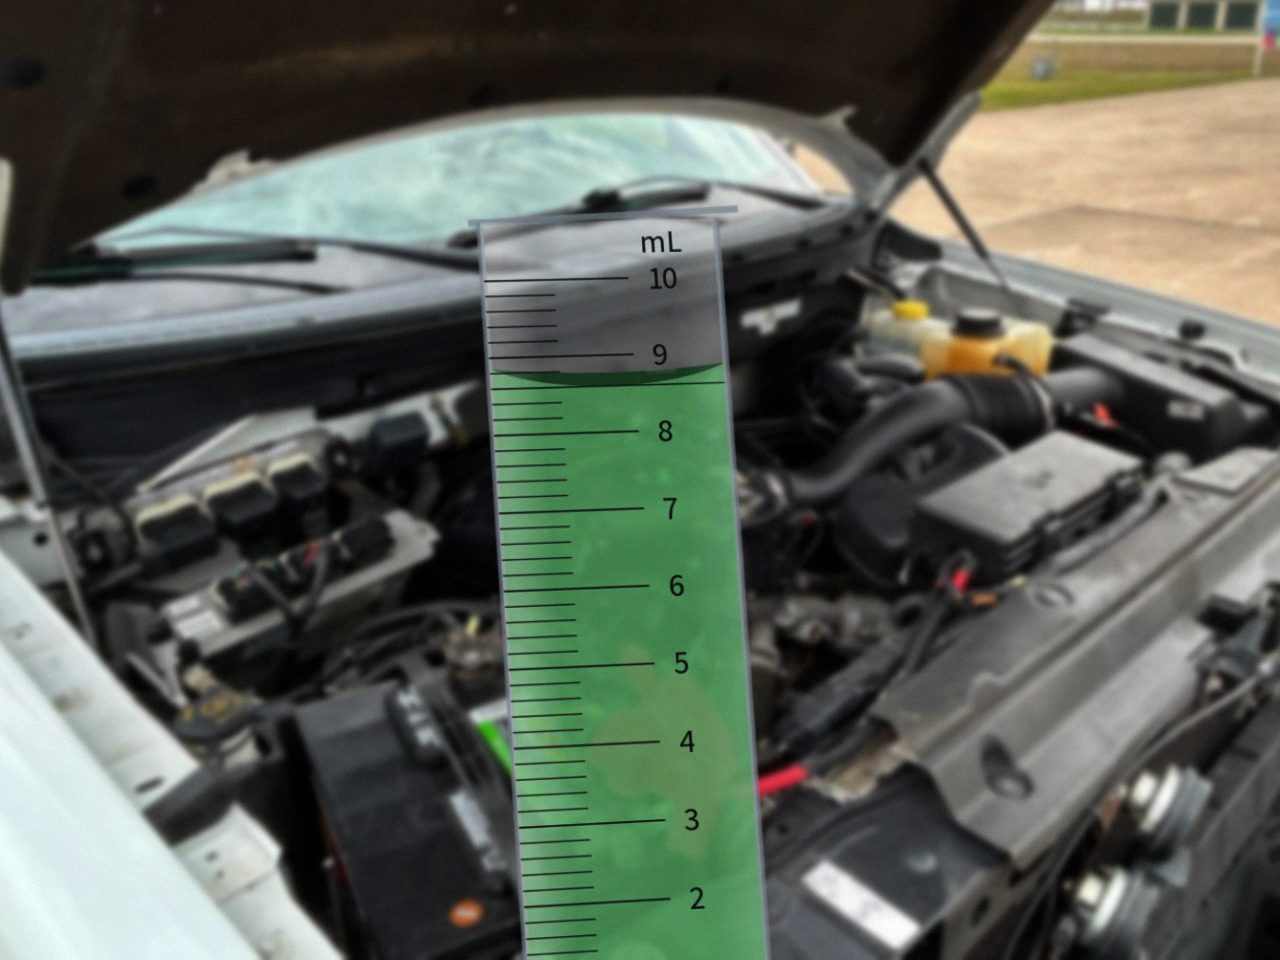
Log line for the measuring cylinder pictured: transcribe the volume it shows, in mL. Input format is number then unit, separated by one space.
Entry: 8.6 mL
